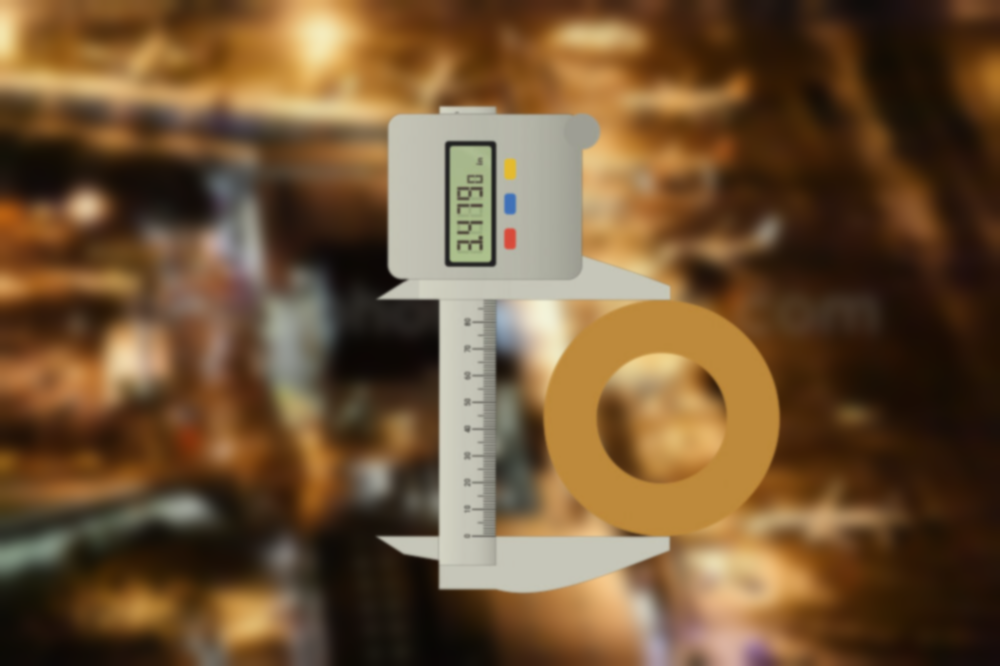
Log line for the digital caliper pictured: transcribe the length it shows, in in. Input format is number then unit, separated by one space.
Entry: 3.4790 in
